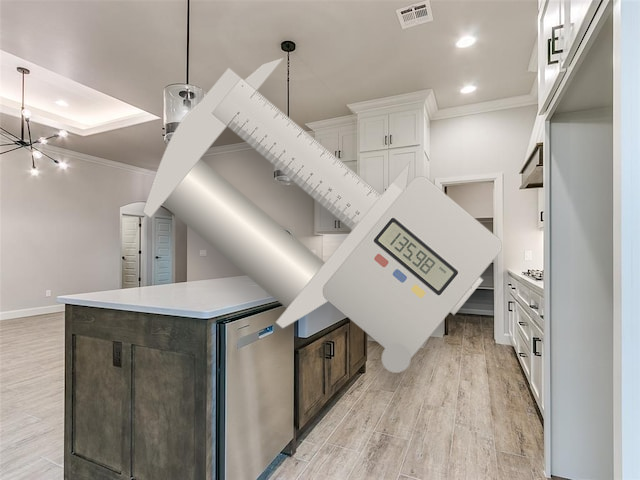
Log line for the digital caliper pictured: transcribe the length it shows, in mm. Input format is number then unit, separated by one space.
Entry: 135.98 mm
